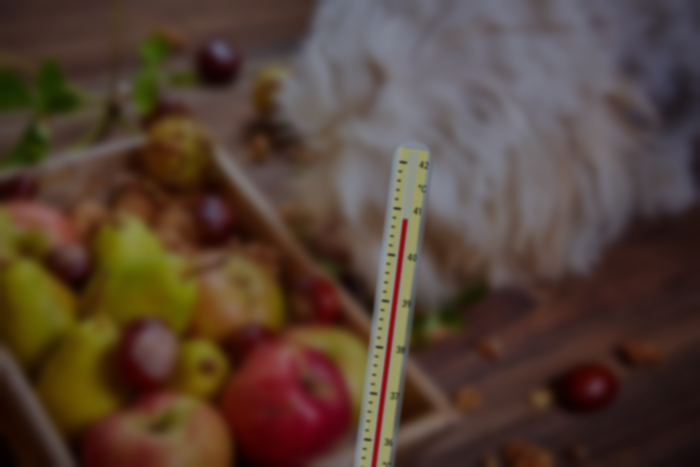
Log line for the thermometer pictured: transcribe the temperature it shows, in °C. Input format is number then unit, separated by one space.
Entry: 40.8 °C
